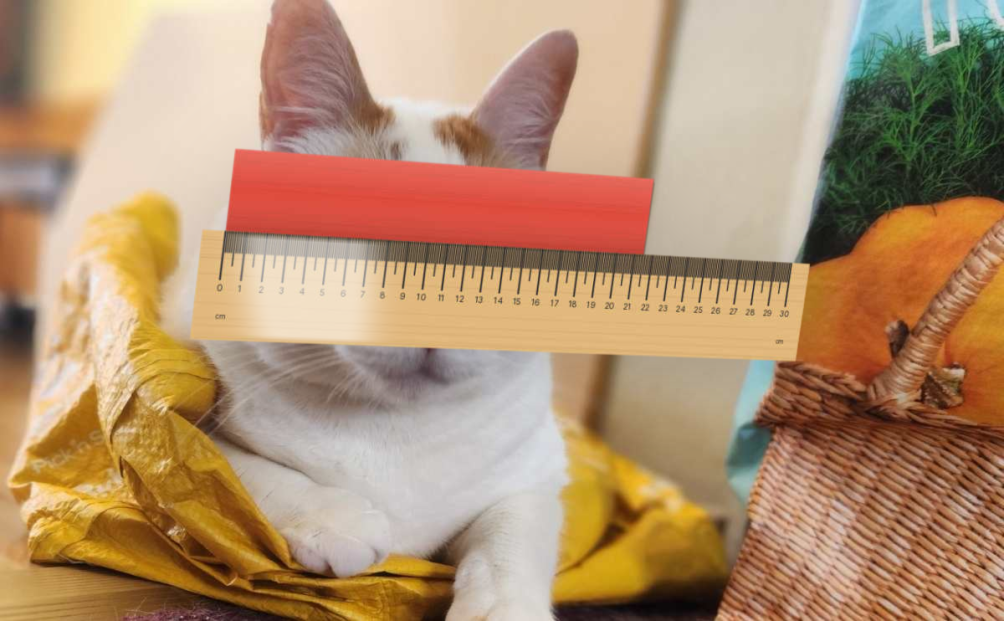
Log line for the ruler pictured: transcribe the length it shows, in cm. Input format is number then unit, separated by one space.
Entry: 21.5 cm
